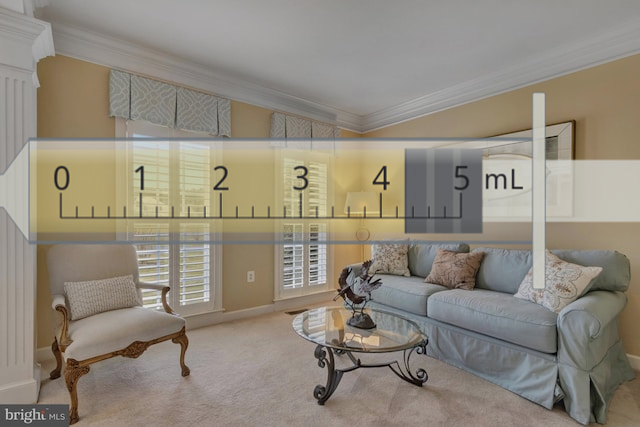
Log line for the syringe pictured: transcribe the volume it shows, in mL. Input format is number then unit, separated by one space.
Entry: 4.3 mL
